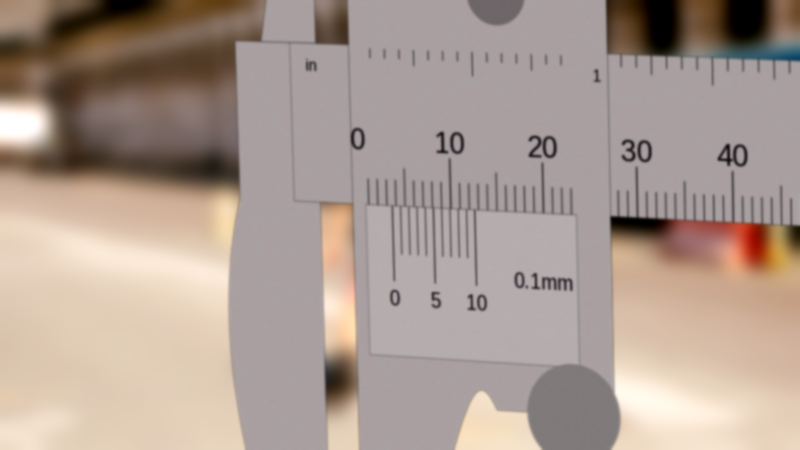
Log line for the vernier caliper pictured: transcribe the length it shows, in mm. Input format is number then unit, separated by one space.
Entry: 3.6 mm
